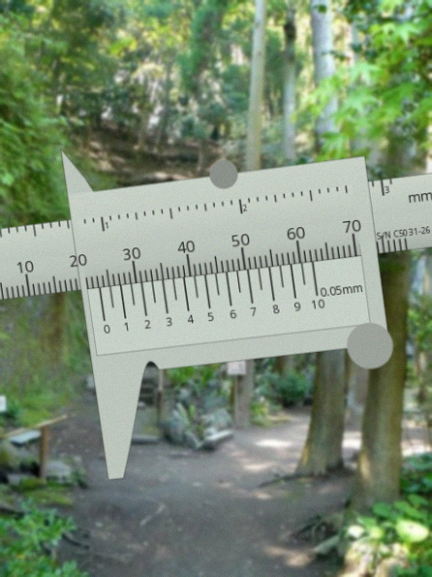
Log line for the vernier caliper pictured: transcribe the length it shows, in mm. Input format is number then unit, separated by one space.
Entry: 23.2 mm
